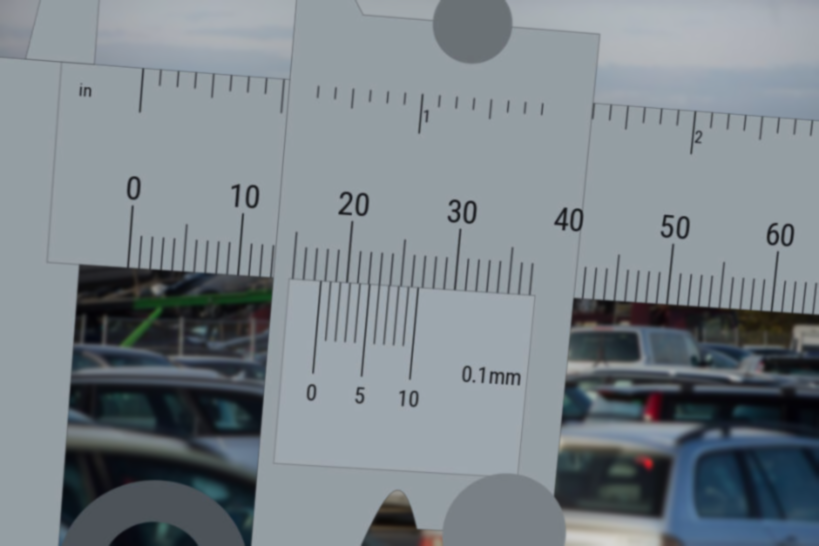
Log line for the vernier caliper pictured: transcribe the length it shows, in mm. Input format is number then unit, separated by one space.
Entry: 17.6 mm
